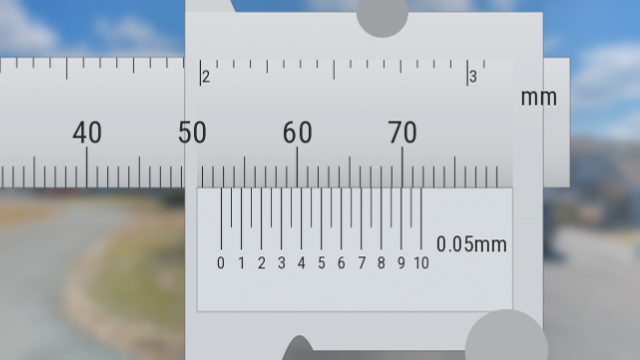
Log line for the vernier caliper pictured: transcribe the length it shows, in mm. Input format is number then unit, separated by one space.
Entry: 52.8 mm
